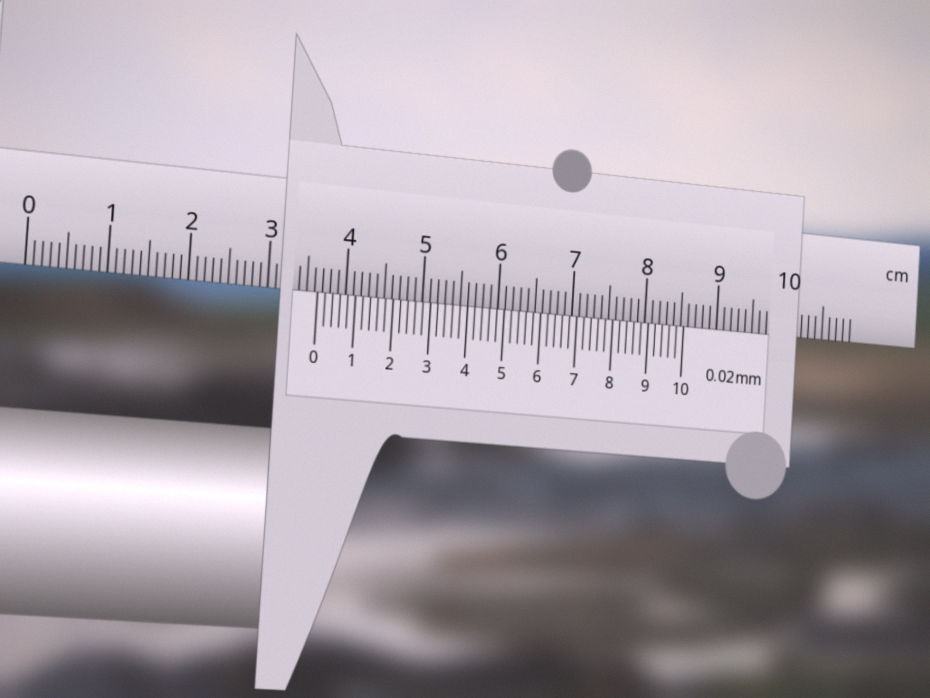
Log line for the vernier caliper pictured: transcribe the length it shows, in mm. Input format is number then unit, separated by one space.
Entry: 36.4 mm
